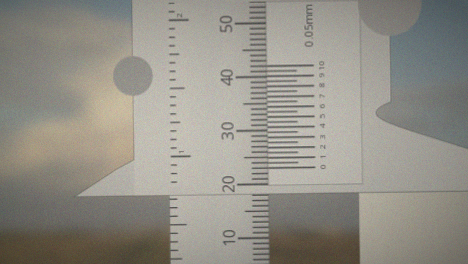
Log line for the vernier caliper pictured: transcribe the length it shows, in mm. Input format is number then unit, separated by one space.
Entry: 23.0 mm
